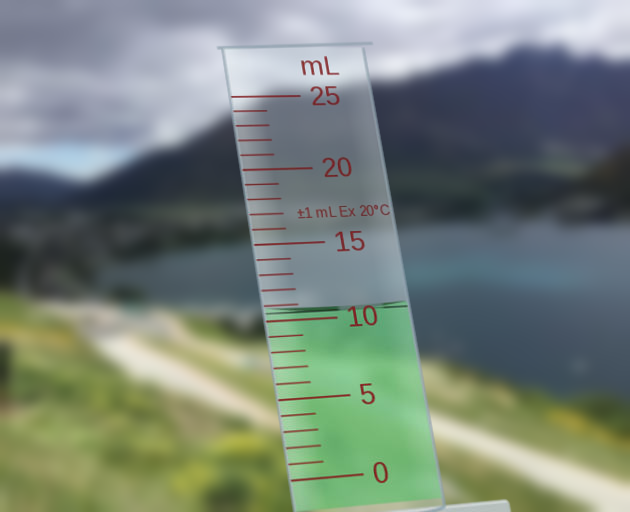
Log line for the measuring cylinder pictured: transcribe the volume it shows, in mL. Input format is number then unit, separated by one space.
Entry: 10.5 mL
